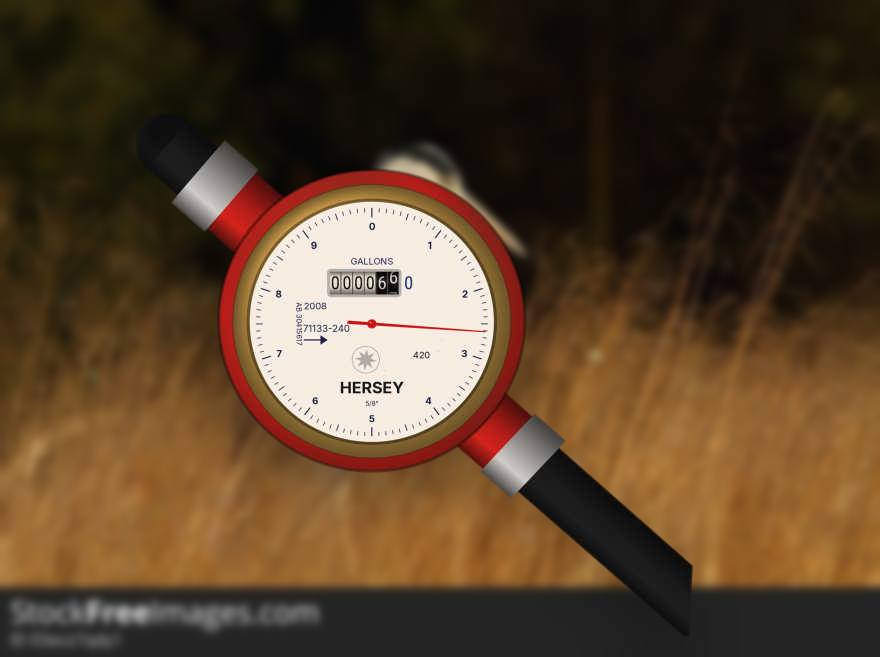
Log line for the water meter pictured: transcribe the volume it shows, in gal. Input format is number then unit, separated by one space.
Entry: 662.6 gal
